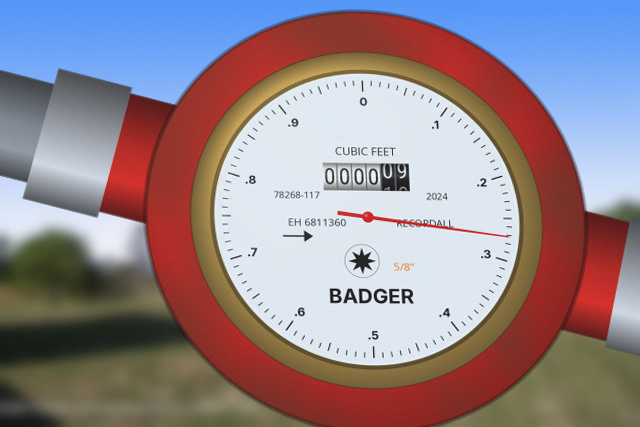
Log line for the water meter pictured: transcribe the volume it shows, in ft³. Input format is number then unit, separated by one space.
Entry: 9.27 ft³
